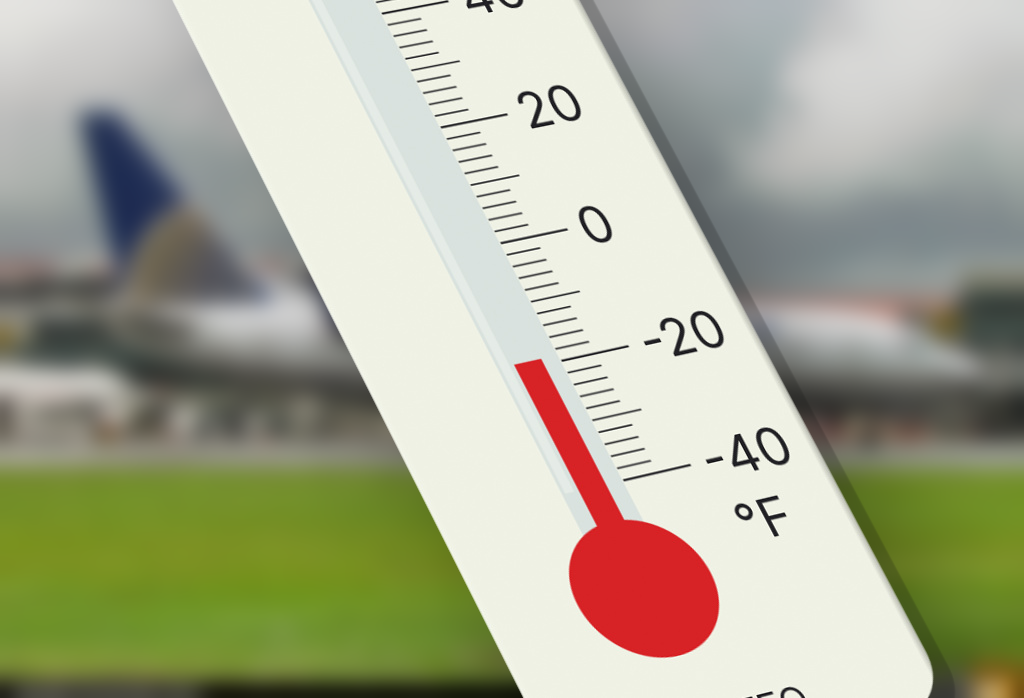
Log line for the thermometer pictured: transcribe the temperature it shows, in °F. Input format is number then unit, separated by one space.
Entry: -19 °F
